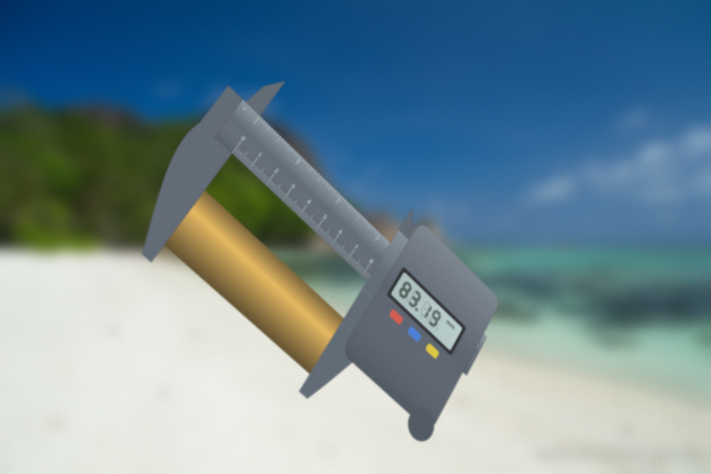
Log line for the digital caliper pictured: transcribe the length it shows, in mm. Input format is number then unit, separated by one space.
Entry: 83.19 mm
